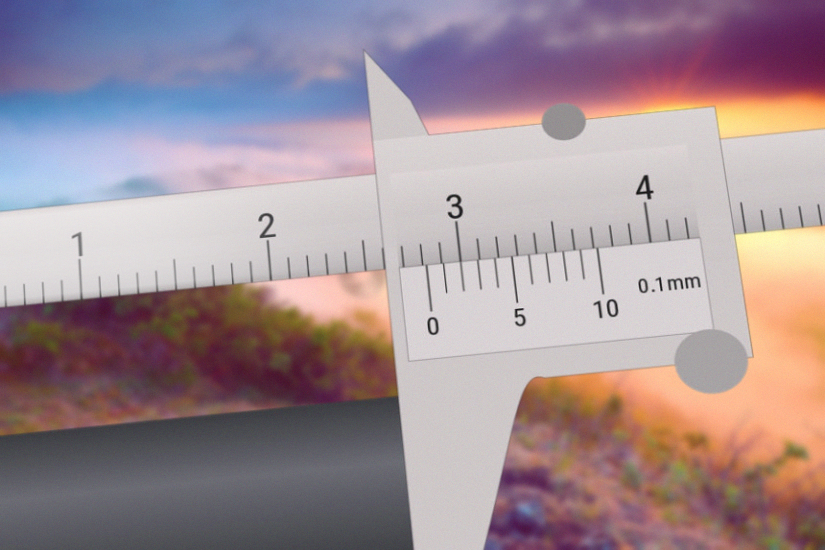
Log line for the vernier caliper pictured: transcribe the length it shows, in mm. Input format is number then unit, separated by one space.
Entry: 28.2 mm
